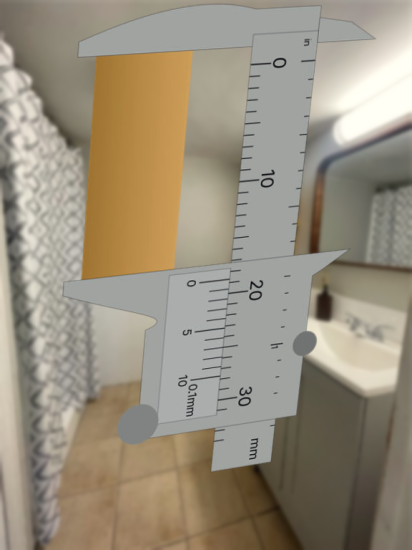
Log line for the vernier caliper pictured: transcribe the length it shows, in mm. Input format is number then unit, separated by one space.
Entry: 18.7 mm
